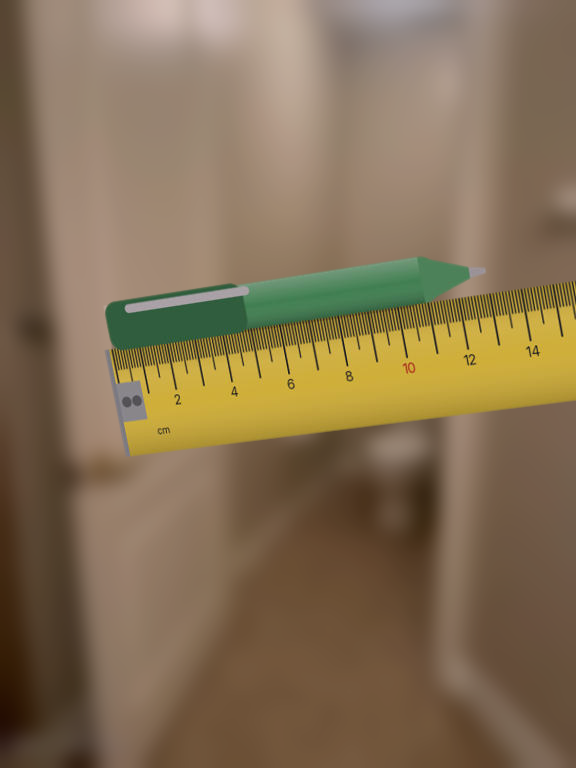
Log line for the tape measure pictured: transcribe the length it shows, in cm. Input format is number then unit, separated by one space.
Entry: 13 cm
